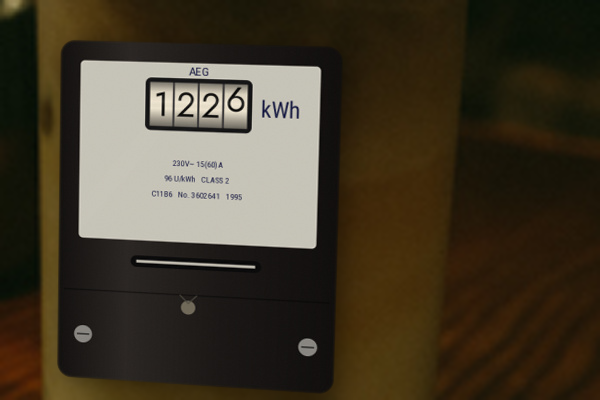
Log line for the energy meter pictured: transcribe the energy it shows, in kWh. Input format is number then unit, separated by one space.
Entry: 1226 kWh
